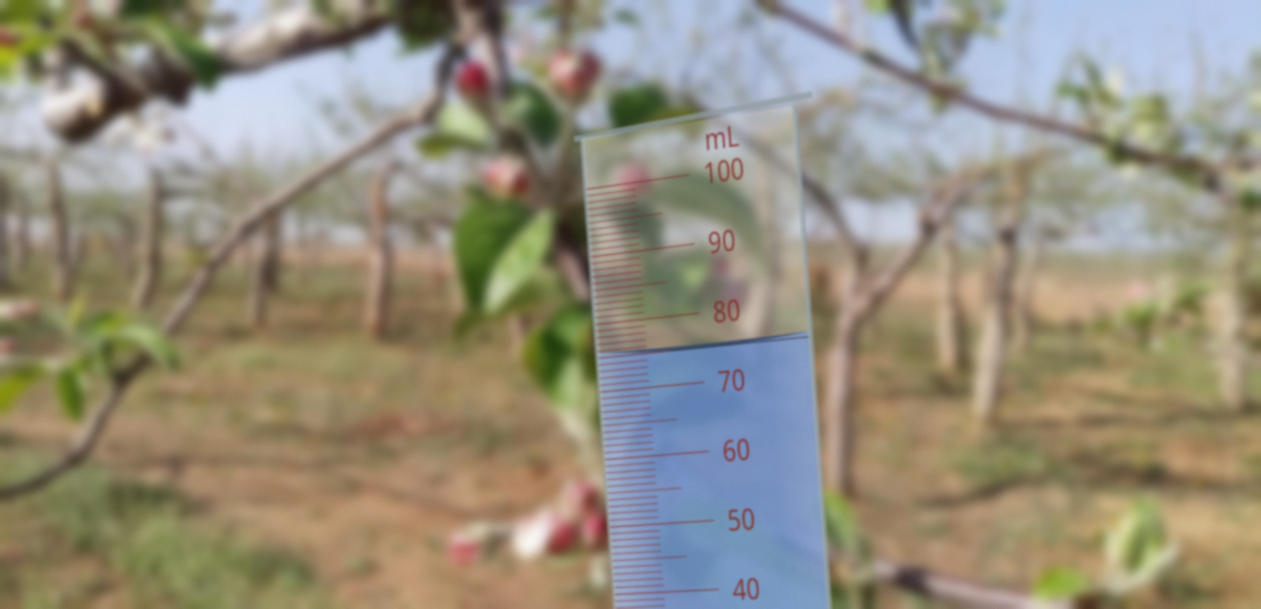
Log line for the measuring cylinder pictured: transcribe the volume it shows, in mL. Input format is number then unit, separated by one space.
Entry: 75 mL
